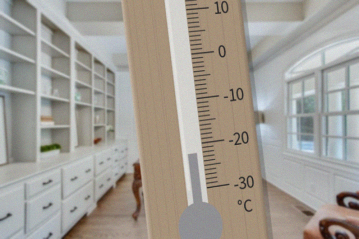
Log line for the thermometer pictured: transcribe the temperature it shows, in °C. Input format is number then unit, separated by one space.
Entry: -22 °C
